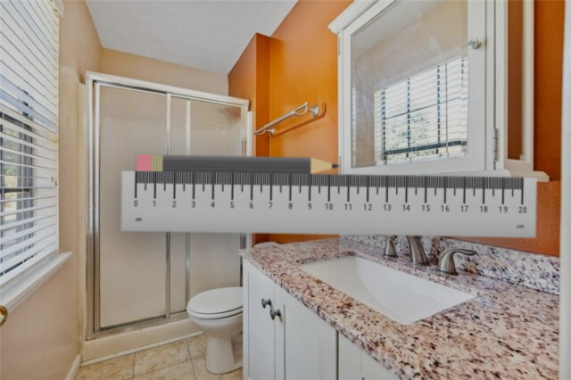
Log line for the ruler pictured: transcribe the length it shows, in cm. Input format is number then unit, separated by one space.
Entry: 10.5 cm
